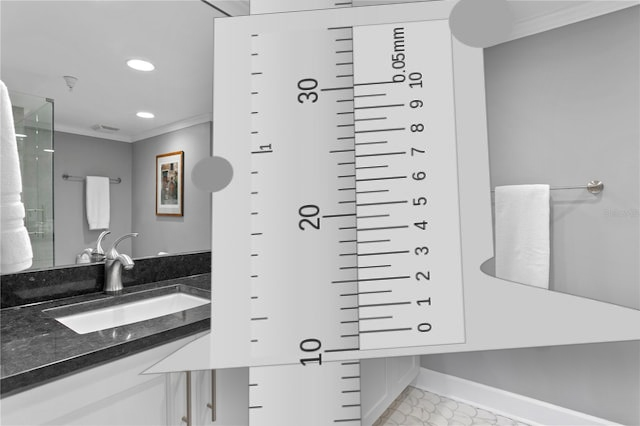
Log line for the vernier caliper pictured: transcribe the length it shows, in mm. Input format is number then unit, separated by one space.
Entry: 11.2 mm
